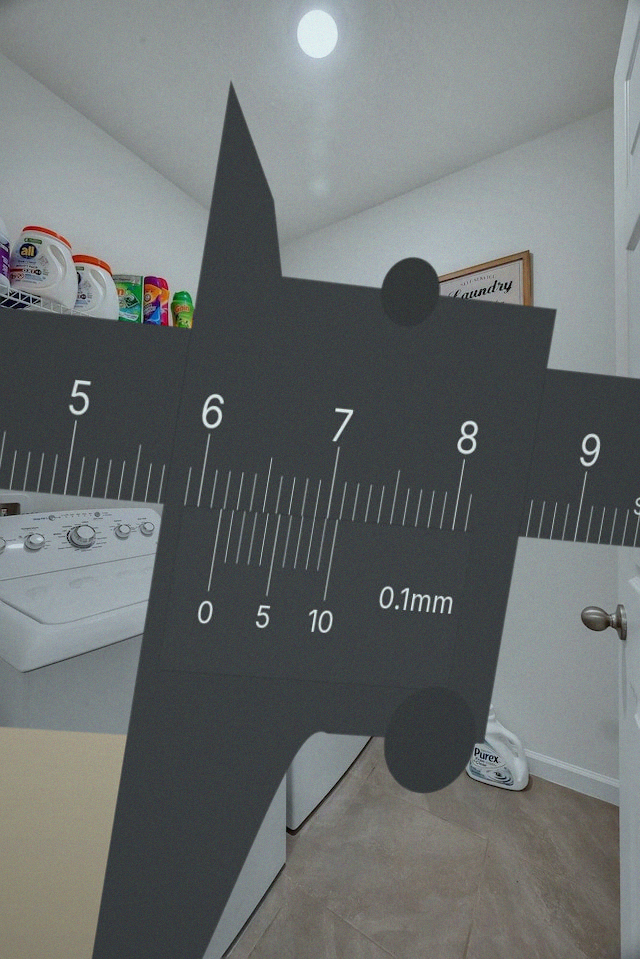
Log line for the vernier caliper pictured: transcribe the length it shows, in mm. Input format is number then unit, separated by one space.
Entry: 61.8 mm
